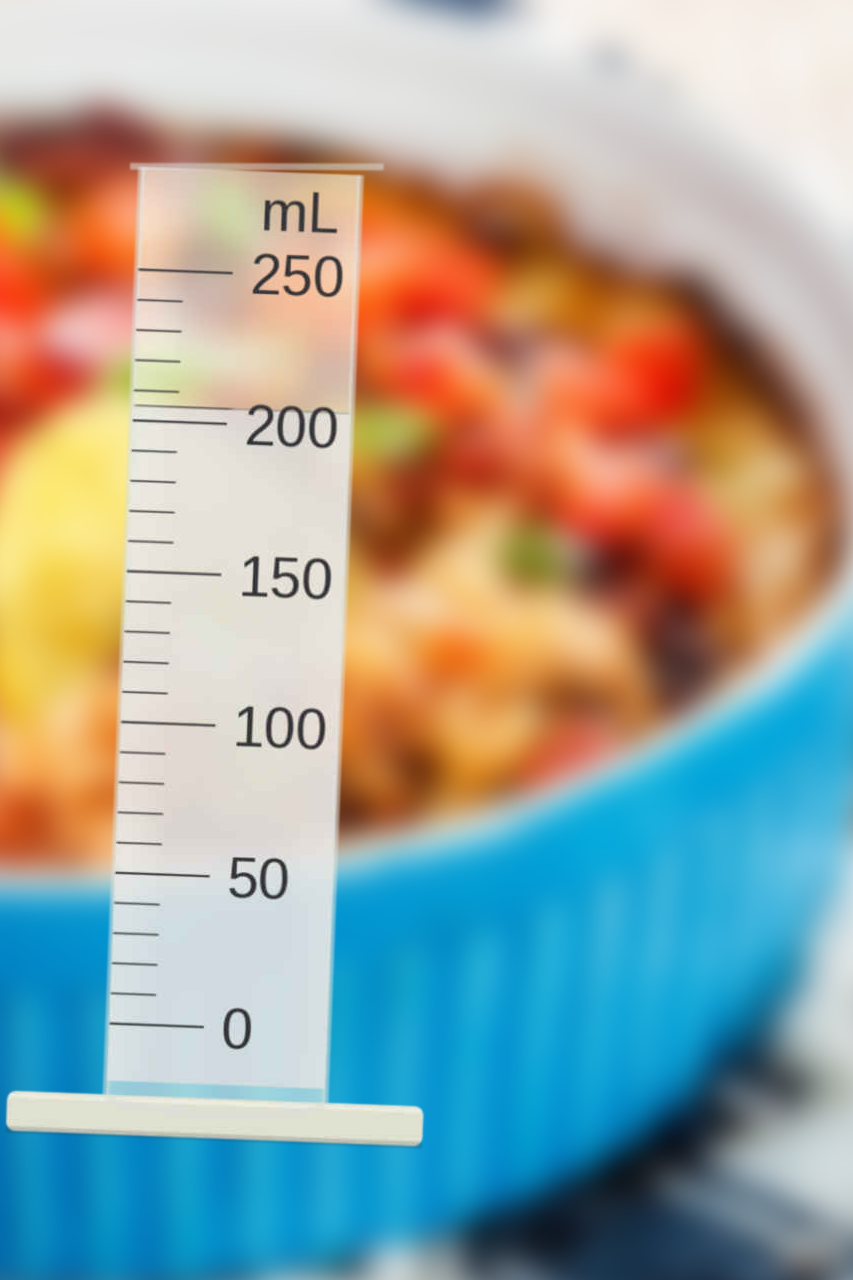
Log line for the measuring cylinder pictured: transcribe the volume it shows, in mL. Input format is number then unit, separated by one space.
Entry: 205 mL
